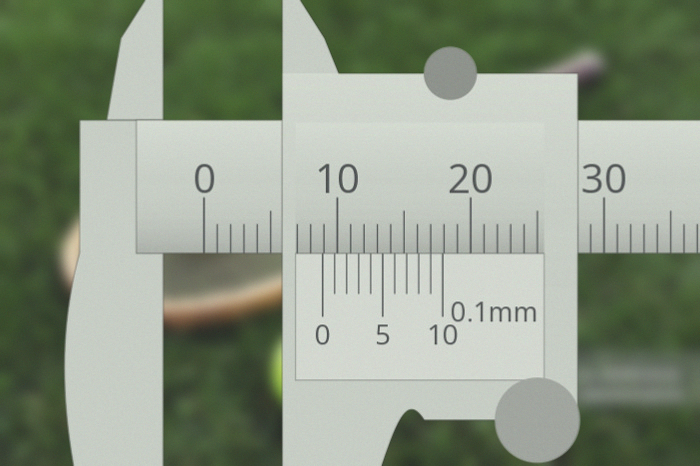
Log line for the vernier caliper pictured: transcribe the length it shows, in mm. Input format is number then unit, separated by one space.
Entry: 8.9 mm
